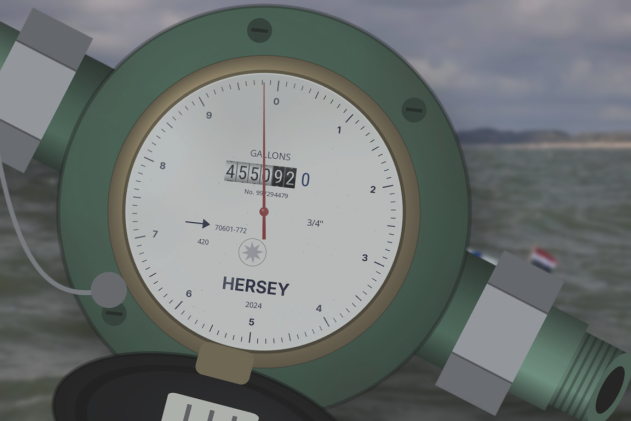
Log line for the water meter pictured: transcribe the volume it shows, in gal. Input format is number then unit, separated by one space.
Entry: 4550919.8 gal
